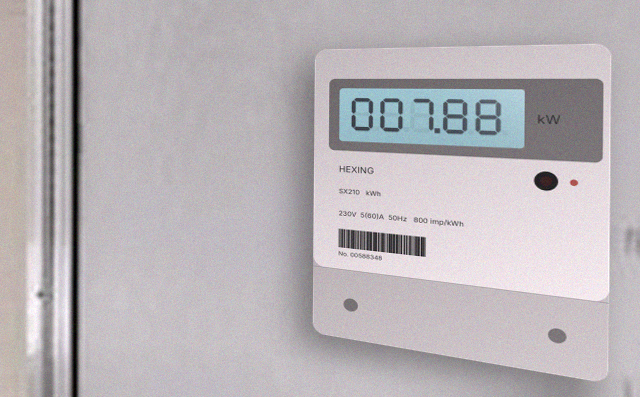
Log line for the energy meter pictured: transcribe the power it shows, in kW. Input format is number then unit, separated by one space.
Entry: 7.88 kW
